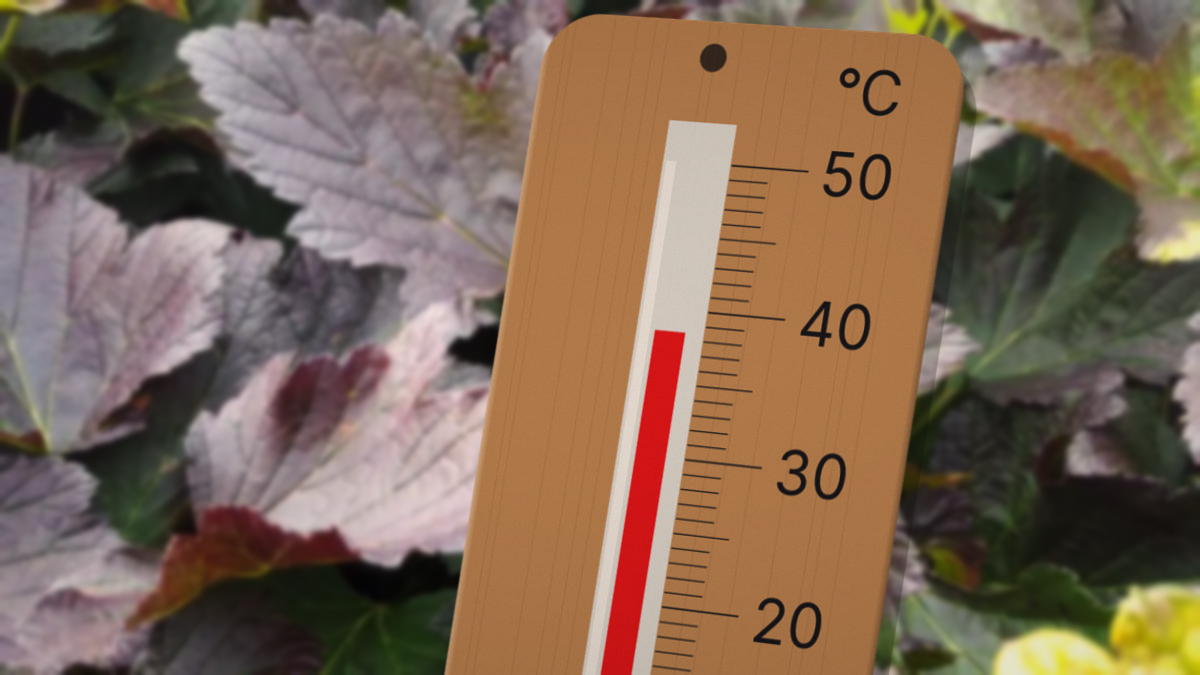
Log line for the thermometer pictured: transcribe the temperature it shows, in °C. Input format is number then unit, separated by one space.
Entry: 38.5 °C
